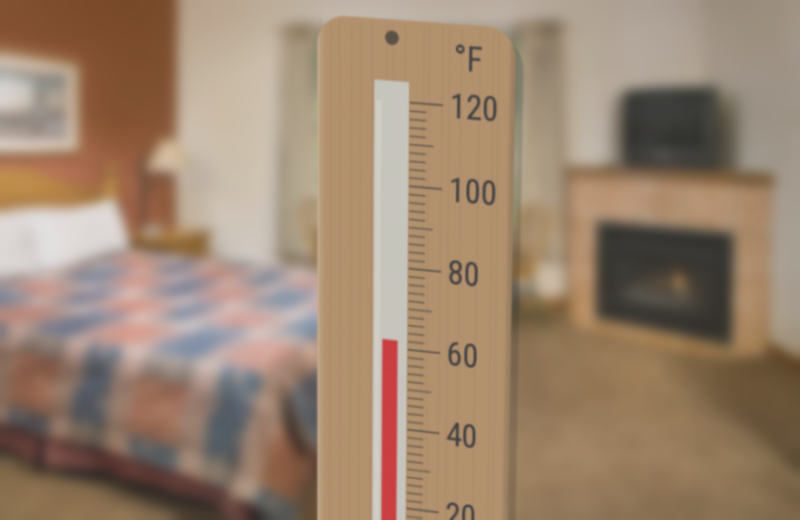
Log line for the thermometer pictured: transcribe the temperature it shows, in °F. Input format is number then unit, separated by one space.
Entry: 62 °F
